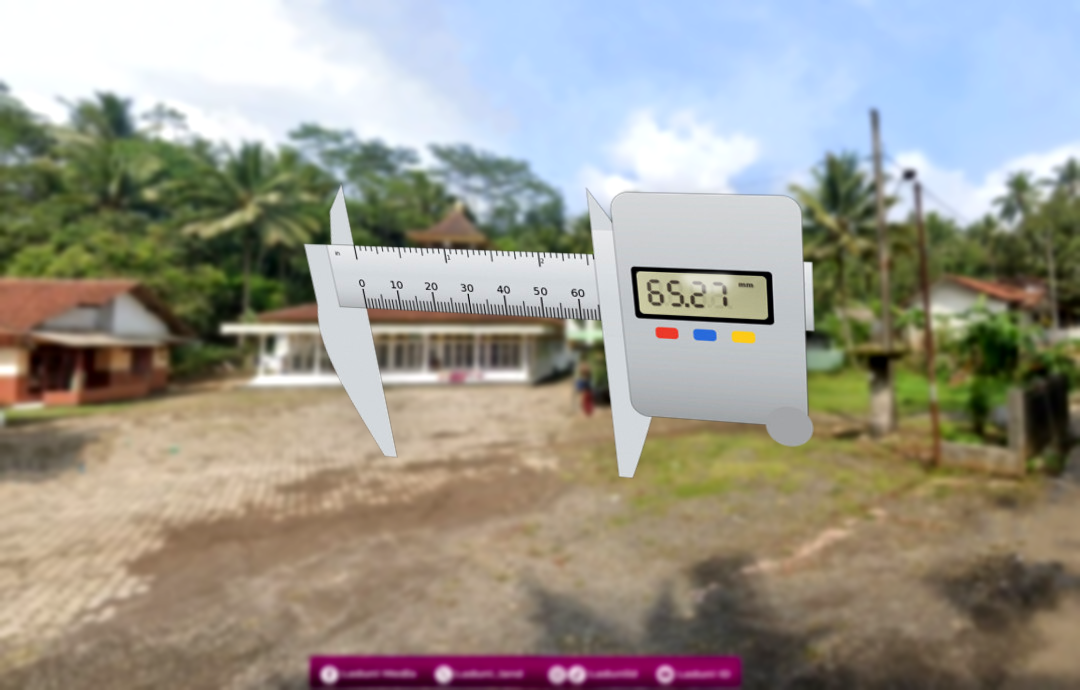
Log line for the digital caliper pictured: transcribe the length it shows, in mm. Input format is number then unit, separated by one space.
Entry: 65.27 mm
